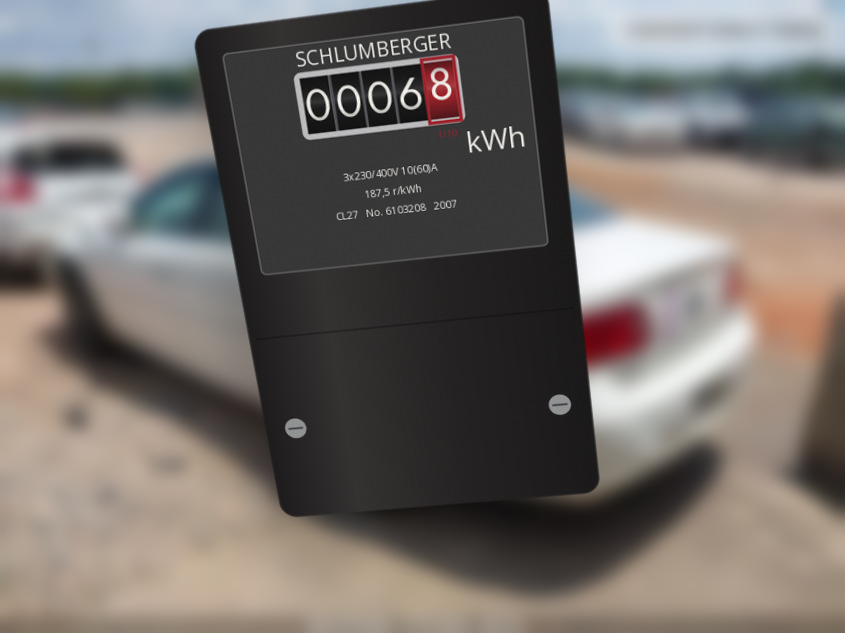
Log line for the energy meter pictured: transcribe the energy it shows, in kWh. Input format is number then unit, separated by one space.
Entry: 6.8 kWh
